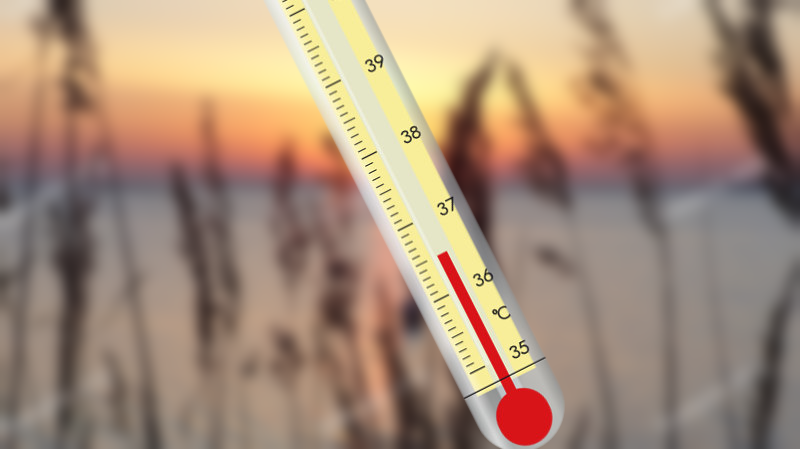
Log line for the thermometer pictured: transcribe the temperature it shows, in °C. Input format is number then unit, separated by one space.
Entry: 36.5 °C
